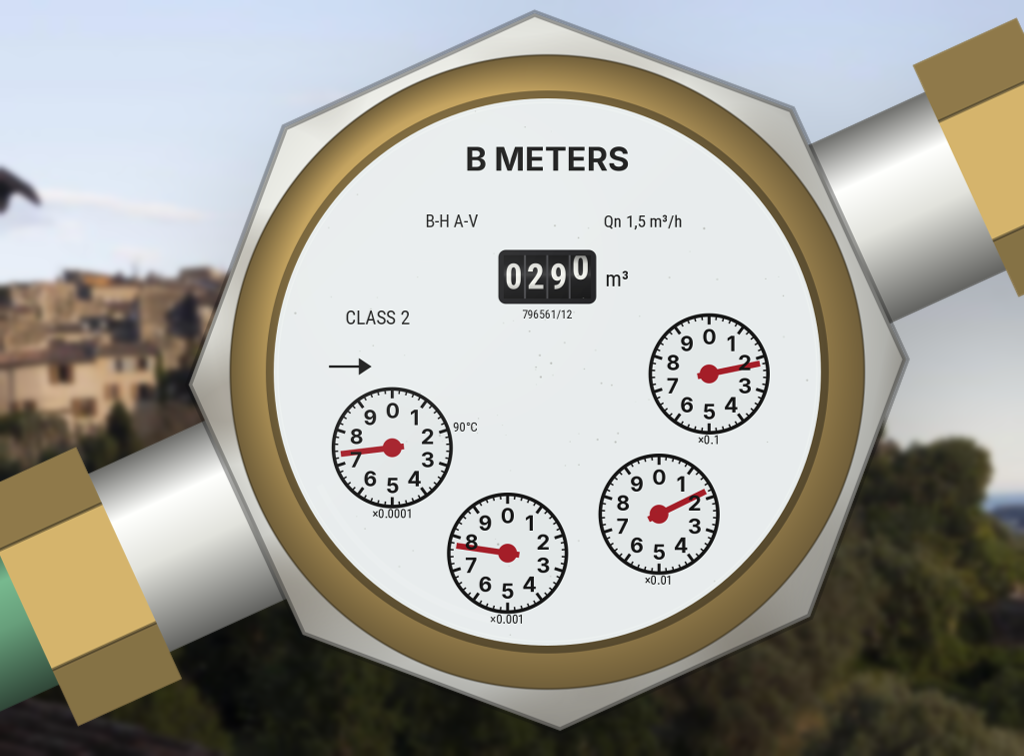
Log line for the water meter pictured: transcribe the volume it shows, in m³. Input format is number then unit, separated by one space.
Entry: 290.2177 m³
